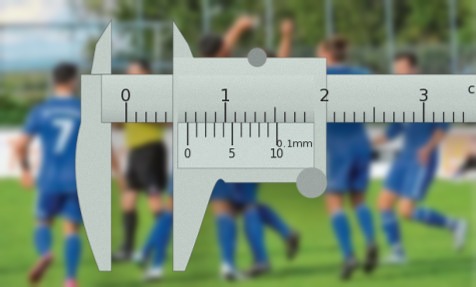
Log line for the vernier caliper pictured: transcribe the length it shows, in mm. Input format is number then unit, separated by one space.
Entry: 6.2 mm
